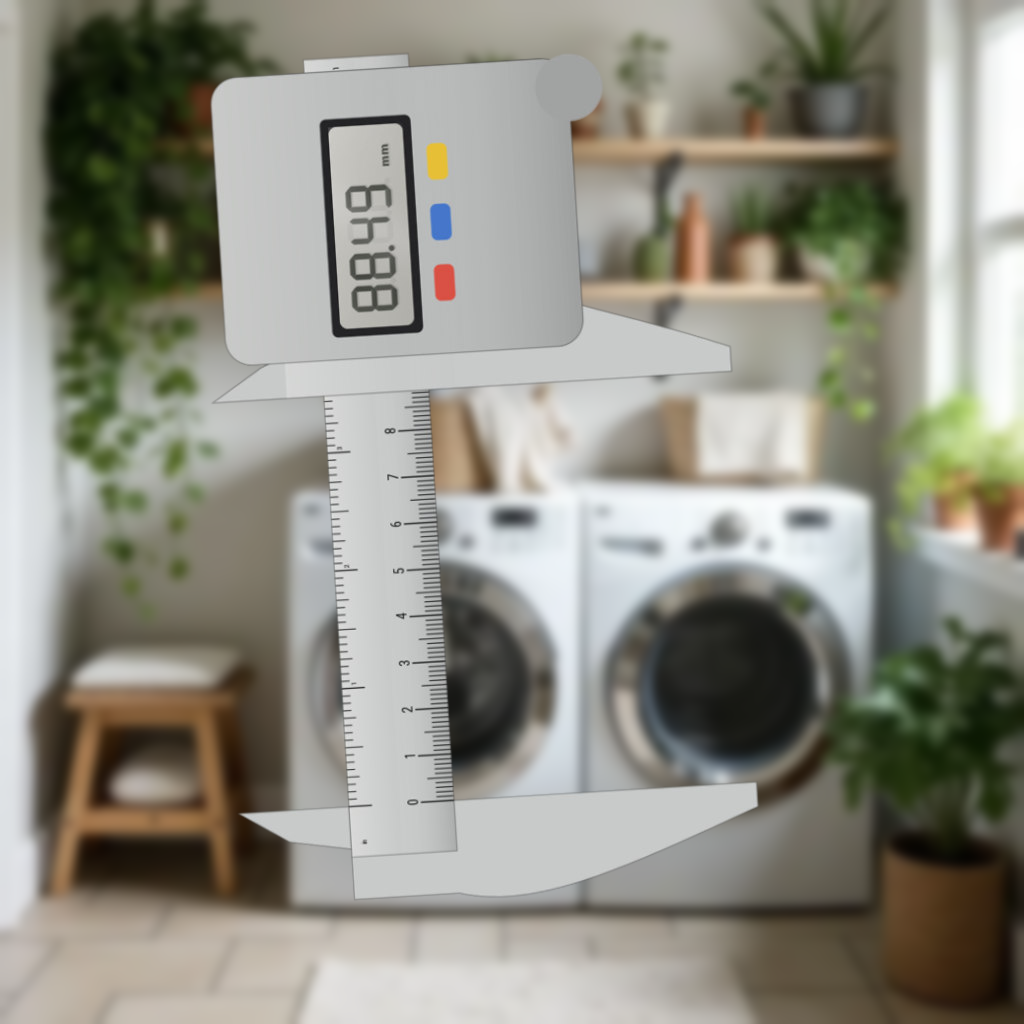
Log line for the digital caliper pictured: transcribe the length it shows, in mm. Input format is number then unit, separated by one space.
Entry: 88.49 mm
